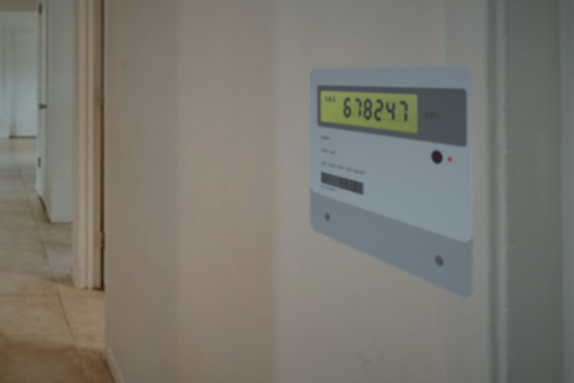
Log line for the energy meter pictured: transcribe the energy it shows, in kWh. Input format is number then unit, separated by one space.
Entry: 678247 kWh
